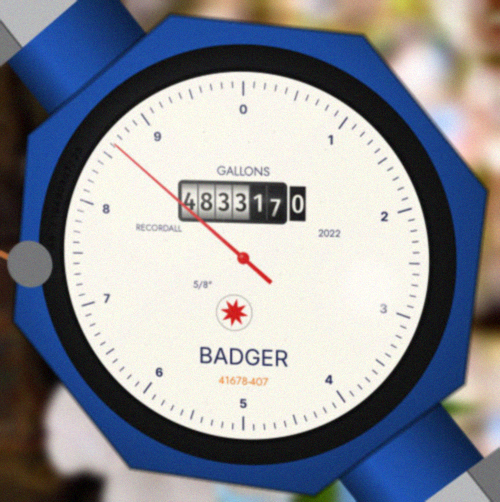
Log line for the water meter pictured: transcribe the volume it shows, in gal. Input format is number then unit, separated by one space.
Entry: 4833168.6 gal
